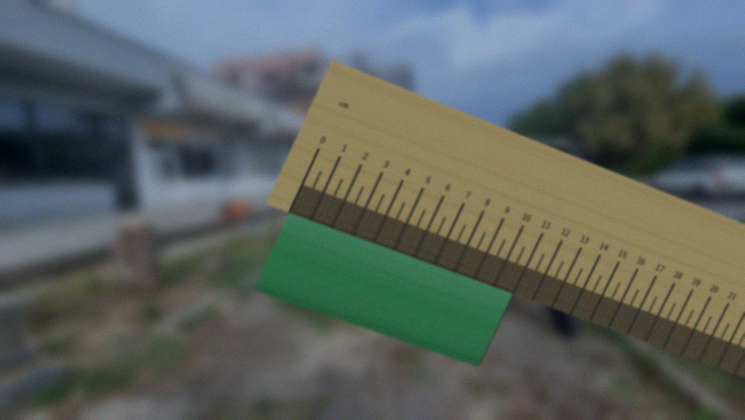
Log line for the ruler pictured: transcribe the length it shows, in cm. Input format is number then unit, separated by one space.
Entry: 11 cm
